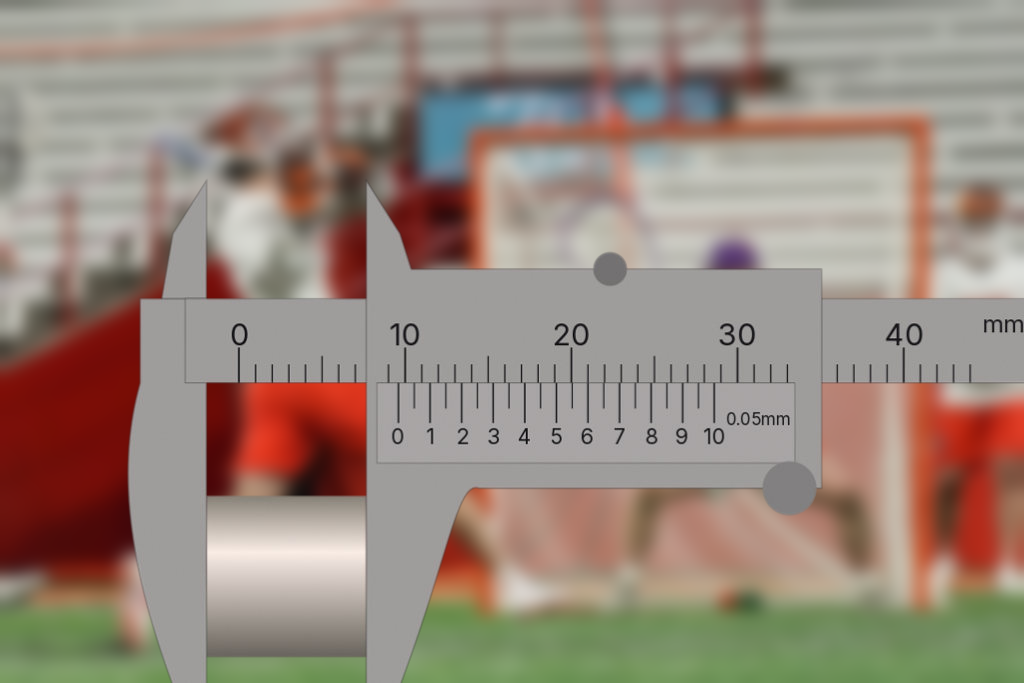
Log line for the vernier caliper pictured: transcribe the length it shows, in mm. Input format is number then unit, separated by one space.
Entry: 9.6 mm
